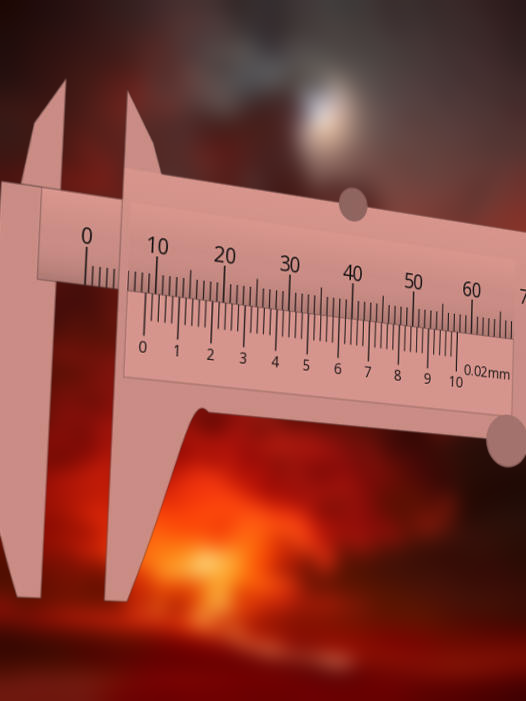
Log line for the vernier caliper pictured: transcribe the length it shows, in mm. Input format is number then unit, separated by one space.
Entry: 8.6 mm
